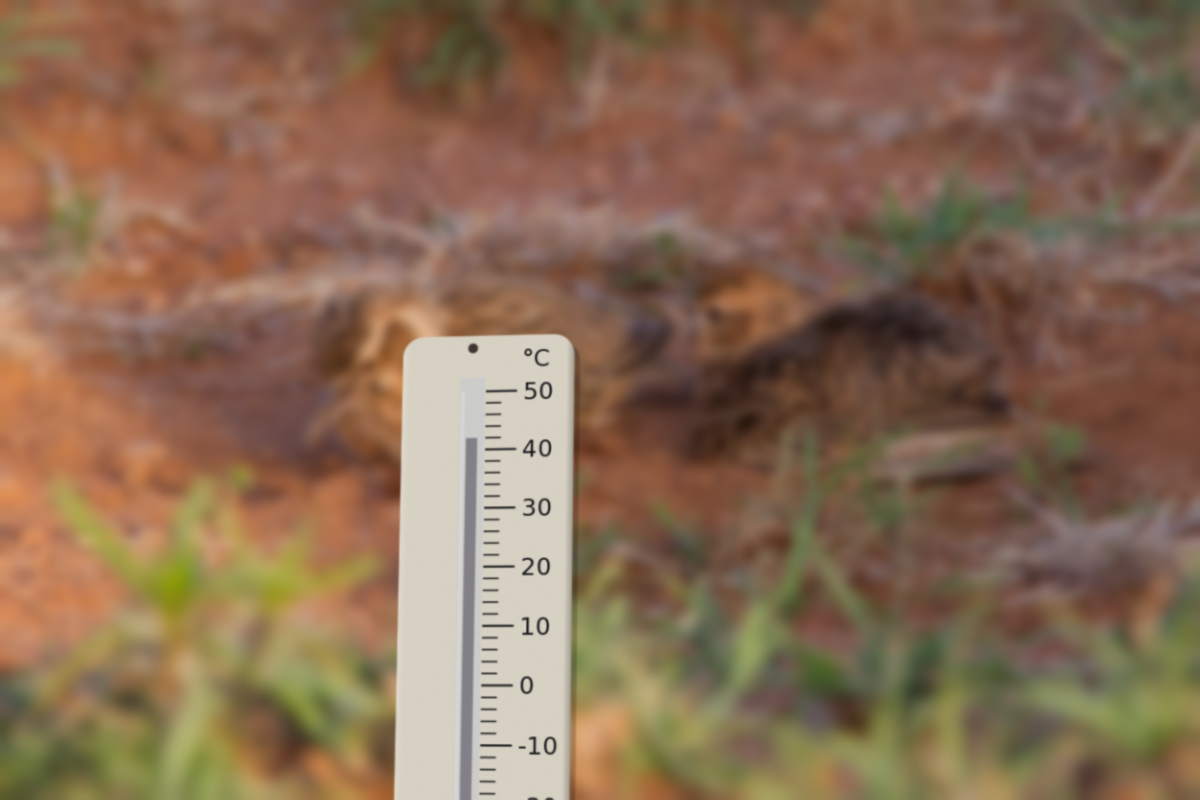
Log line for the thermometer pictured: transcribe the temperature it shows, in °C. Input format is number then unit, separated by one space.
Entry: 42 °C
